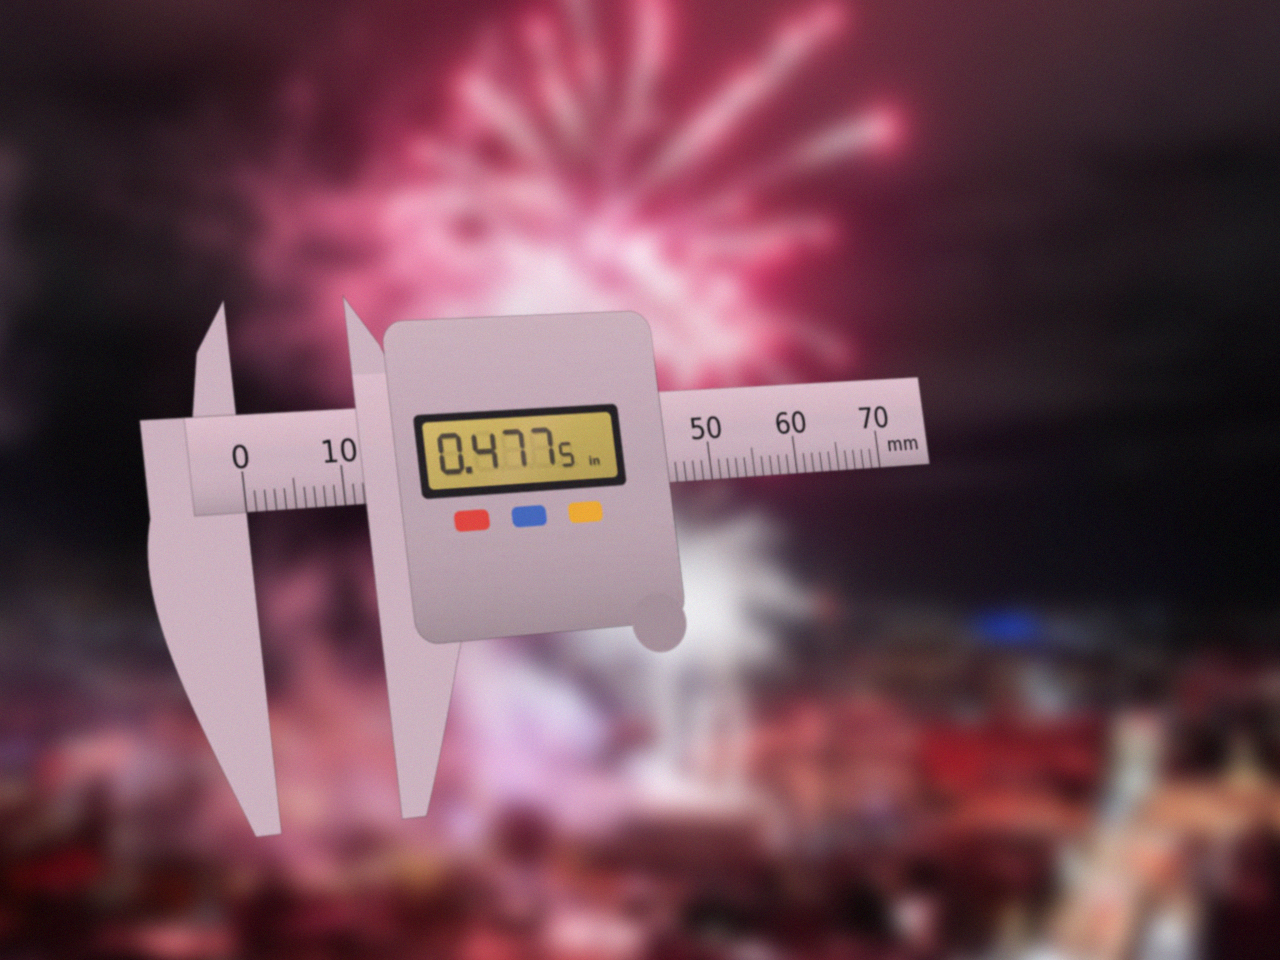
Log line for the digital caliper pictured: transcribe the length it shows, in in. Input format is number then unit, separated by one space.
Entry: 0.4775 in
